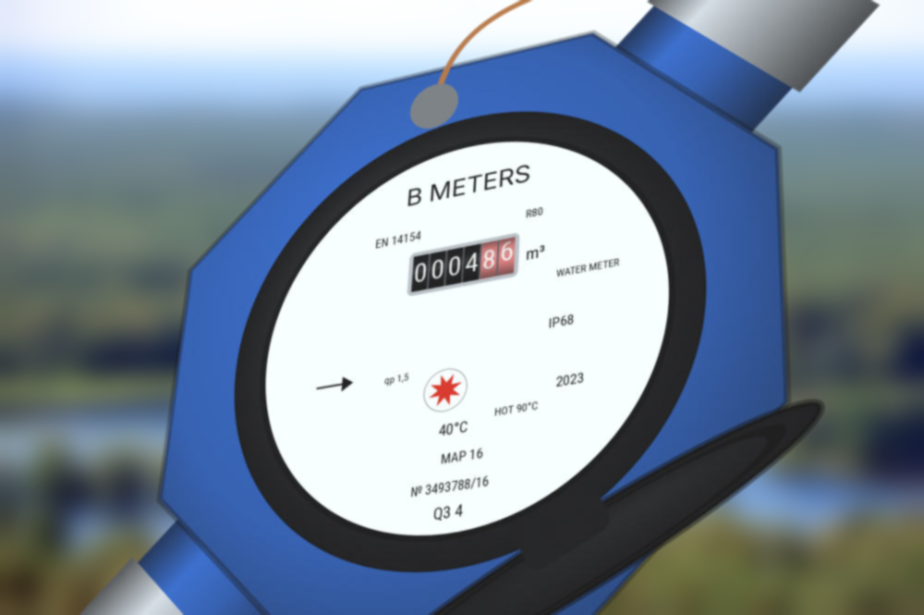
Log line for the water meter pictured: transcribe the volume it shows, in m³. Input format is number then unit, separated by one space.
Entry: 4.86 m³
